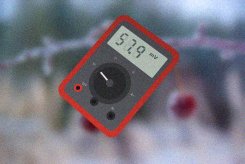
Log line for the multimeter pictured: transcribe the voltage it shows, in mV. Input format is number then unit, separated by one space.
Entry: 57.9 mV
